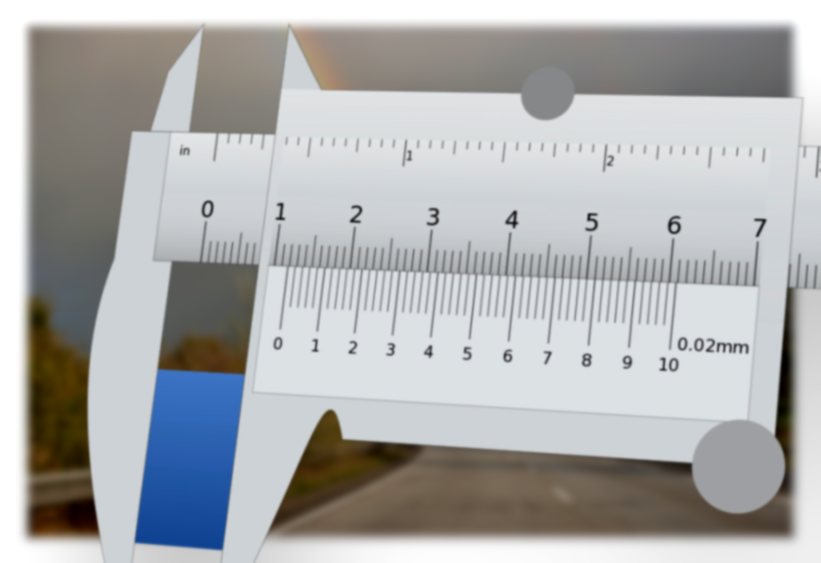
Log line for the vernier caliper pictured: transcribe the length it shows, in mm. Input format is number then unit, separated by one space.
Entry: 11.8 mm
